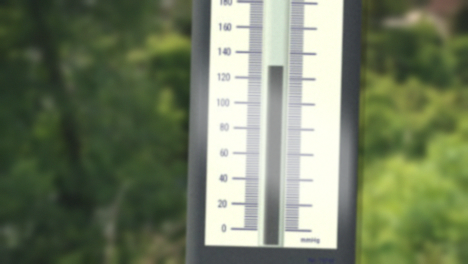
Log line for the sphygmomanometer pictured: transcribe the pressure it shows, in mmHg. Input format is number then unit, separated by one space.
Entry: 130 mmHg
